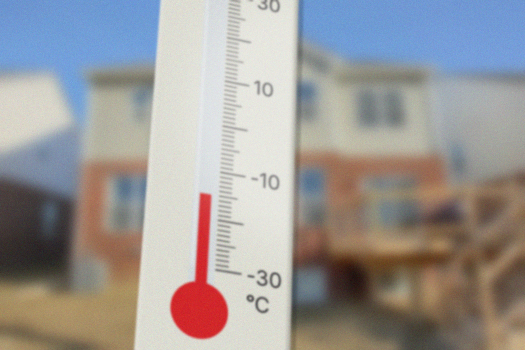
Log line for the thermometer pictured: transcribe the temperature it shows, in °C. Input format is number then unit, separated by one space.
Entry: -15 °C
